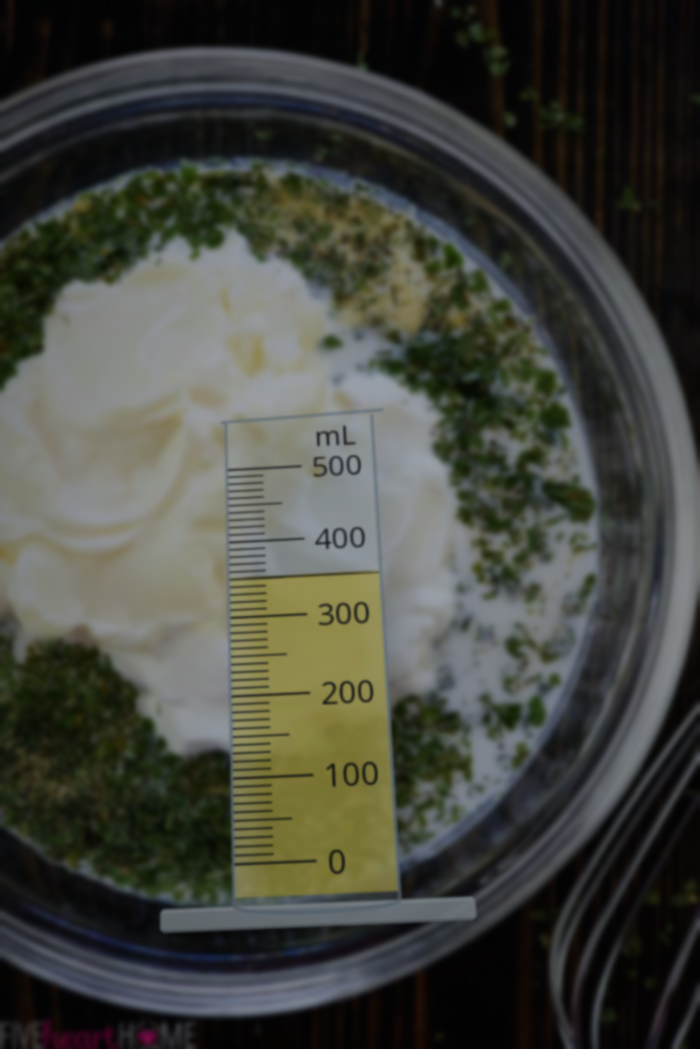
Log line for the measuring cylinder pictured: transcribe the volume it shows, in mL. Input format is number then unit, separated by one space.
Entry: 350 mL
